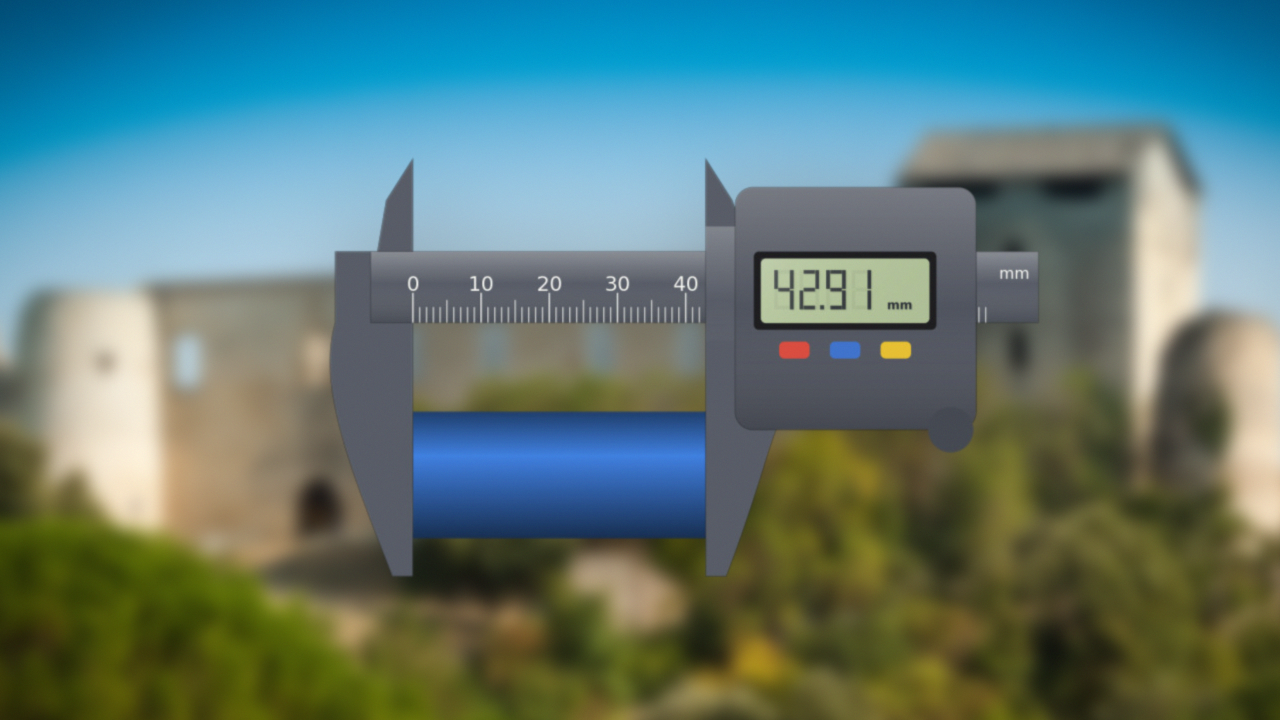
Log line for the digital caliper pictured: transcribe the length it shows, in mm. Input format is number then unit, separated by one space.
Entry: 42.91 mm
